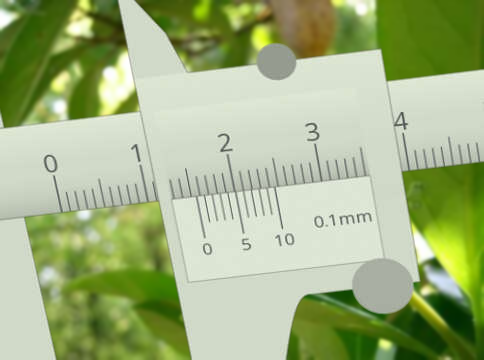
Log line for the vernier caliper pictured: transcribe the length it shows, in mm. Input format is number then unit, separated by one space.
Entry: 15.6 mm
